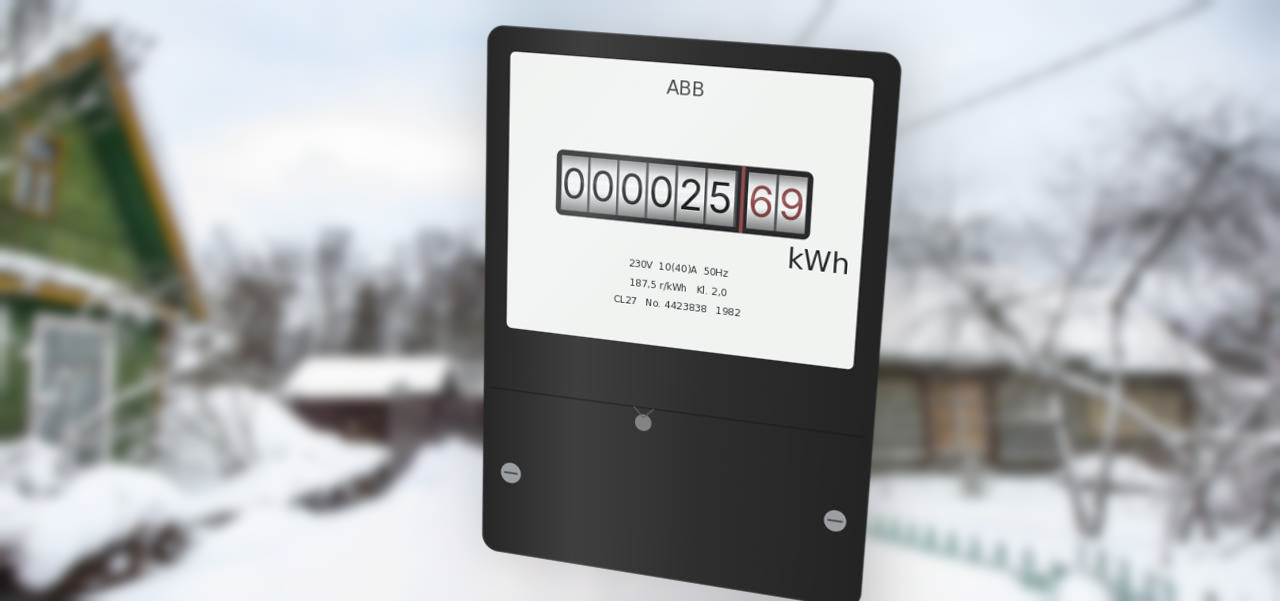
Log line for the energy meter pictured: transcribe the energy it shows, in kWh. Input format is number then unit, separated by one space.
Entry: 25.69 kWh
